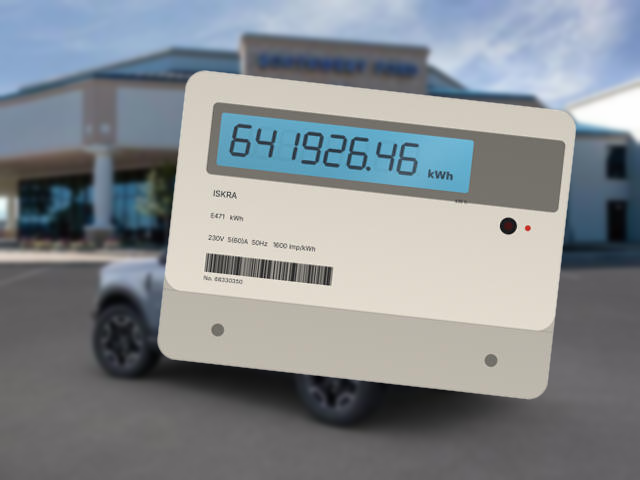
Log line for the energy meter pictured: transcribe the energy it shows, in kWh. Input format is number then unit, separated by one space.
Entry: 641926.46 kWh
